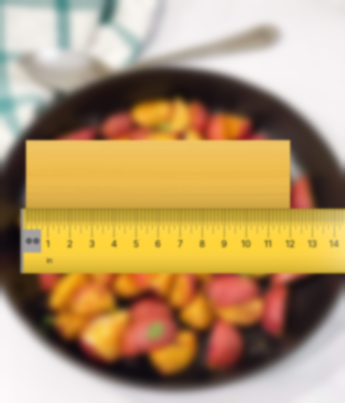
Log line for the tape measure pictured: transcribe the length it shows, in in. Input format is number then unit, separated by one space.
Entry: 12 in
